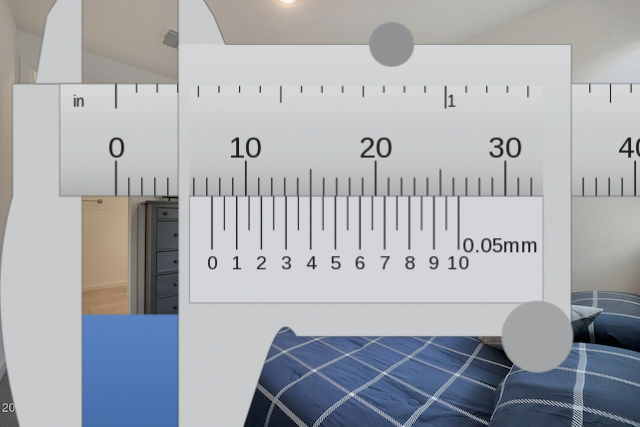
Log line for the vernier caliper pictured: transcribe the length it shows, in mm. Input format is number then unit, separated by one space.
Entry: 7.4 mm
